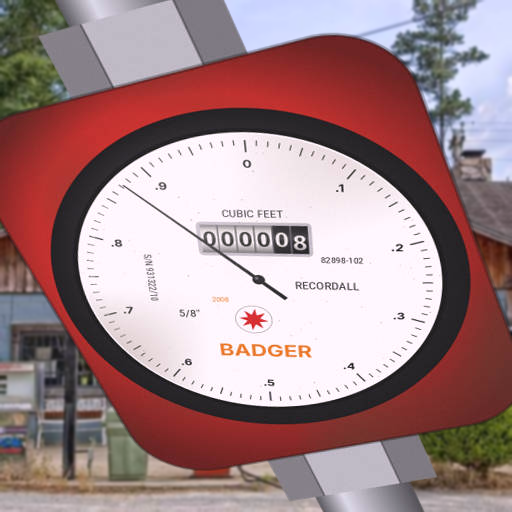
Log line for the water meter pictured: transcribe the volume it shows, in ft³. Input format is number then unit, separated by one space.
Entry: 7.87 ft³
